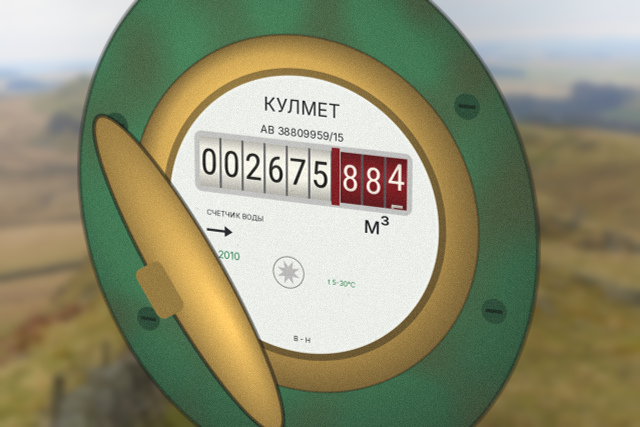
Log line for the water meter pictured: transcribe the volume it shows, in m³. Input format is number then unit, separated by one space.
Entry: 2675.884 m³
